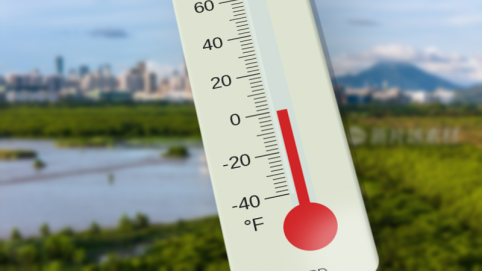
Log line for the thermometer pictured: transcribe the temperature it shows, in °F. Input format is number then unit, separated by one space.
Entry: 0 °F
